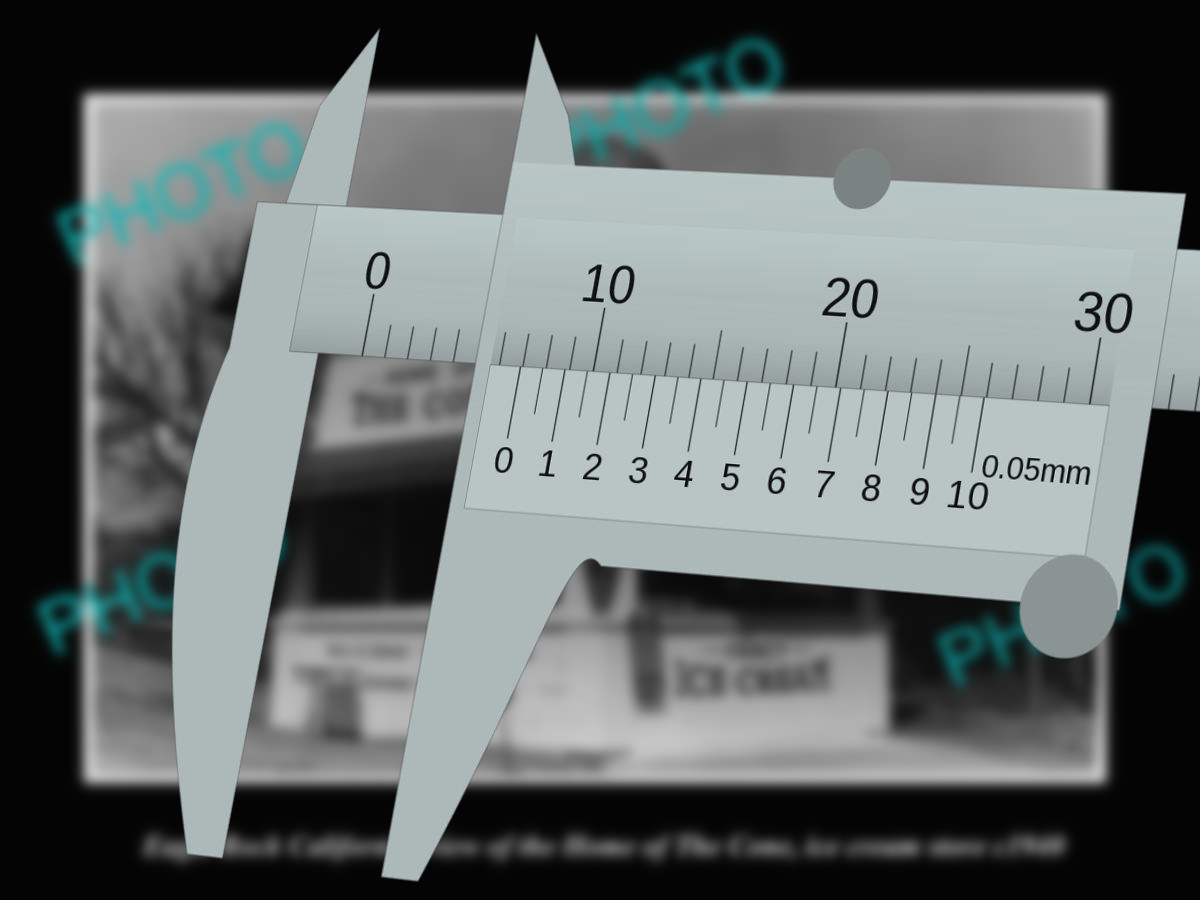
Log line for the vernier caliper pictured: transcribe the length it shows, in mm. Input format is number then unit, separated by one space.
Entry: 6.9 mm
